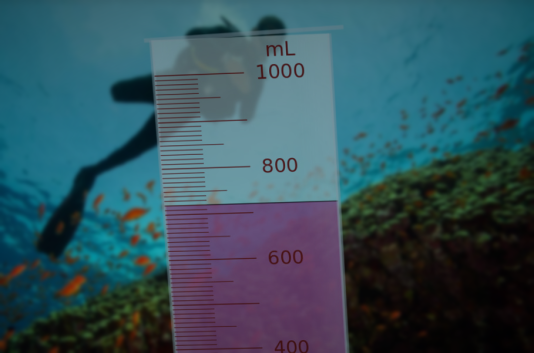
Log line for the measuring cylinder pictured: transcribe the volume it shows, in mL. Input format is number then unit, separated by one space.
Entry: 720 mL
